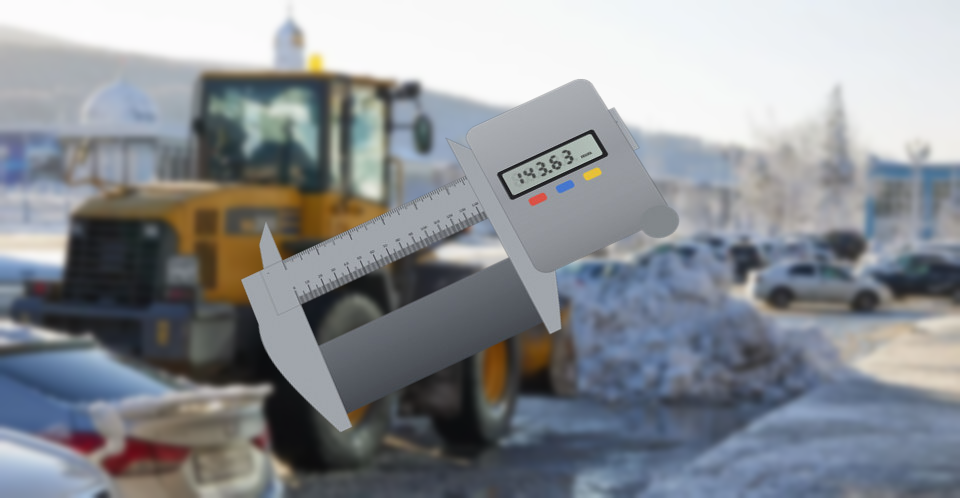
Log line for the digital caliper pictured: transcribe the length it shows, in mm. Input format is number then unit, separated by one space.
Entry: 143.63 mm
